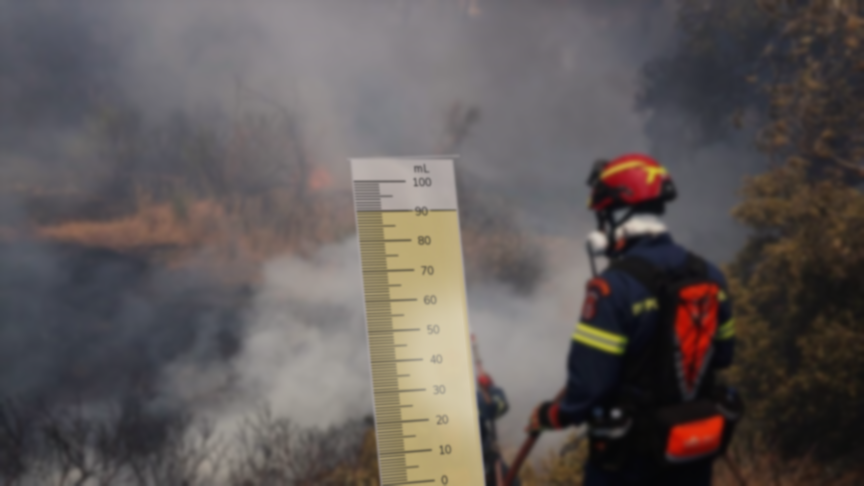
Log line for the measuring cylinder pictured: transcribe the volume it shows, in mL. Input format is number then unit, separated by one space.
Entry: 90 mL
